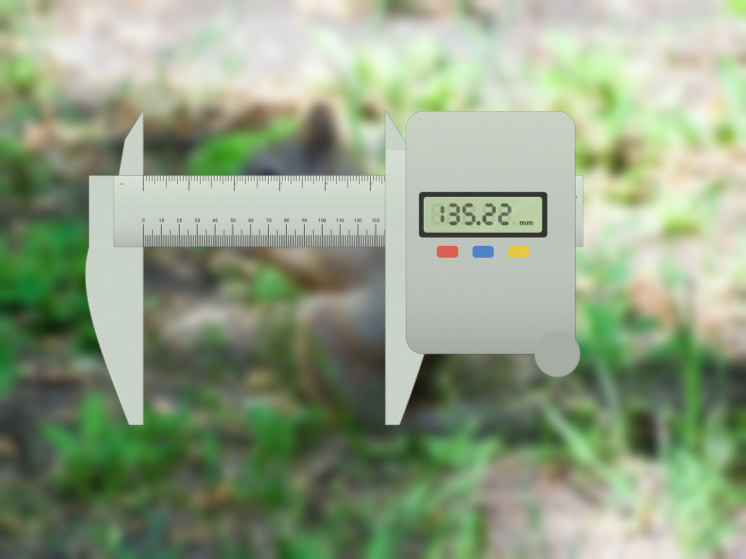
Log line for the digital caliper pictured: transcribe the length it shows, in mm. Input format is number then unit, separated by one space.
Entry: 135.22 mm
